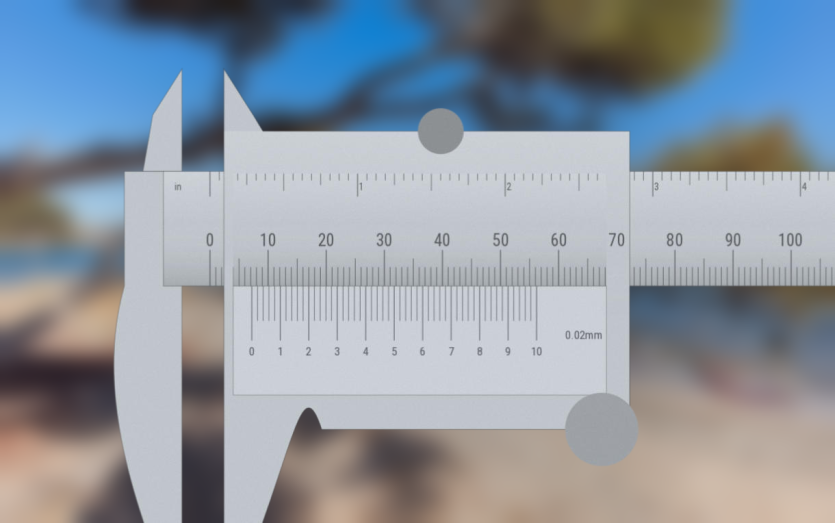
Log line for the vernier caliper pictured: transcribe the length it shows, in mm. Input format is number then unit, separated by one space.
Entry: 7.2 mm
